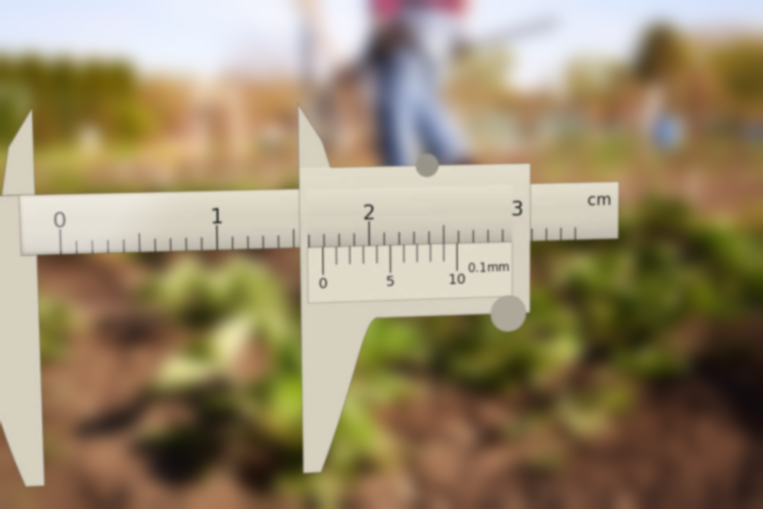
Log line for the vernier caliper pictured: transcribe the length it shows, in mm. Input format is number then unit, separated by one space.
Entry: 16.9 mm
